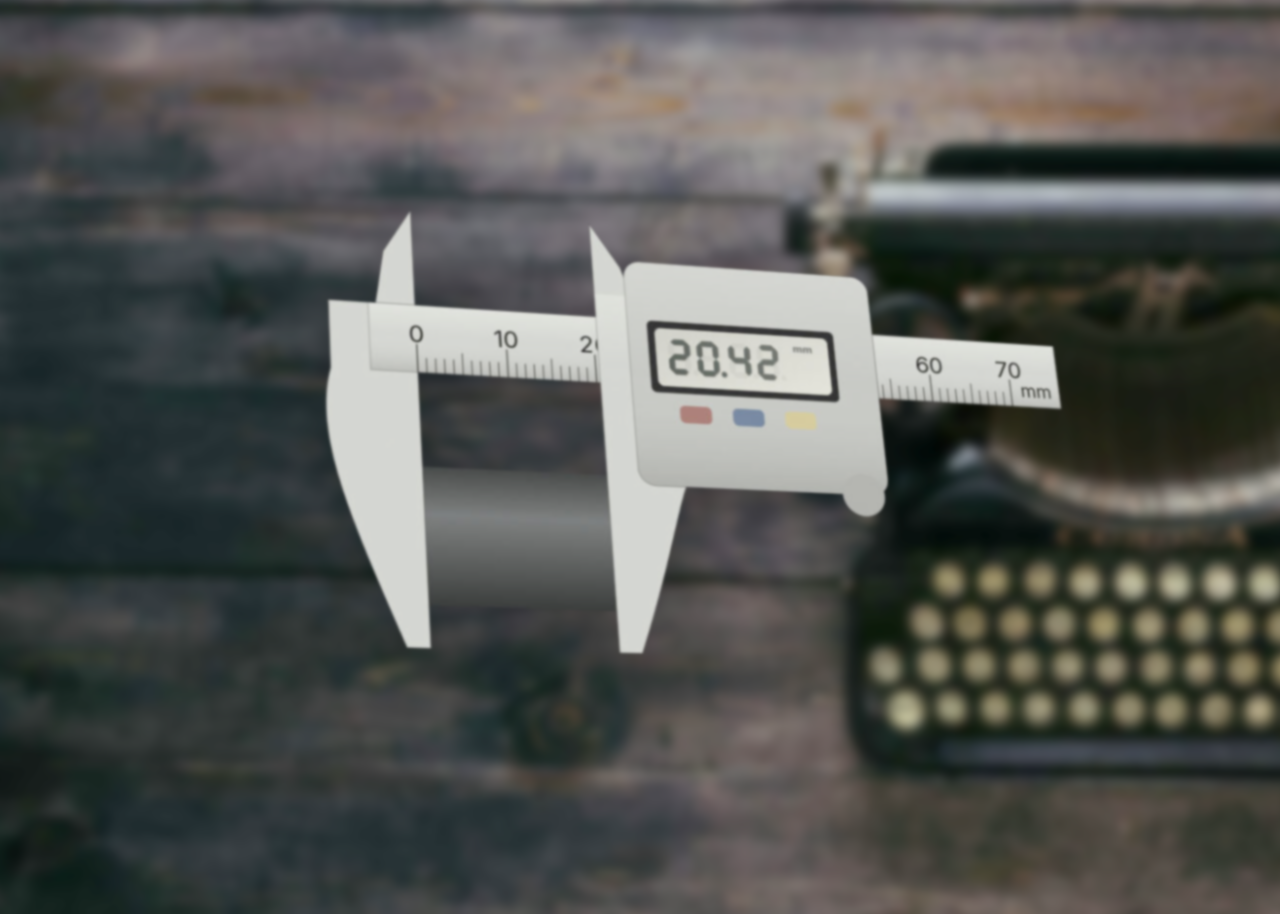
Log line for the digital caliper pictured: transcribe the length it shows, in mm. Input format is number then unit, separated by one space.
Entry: 20.42 mm
